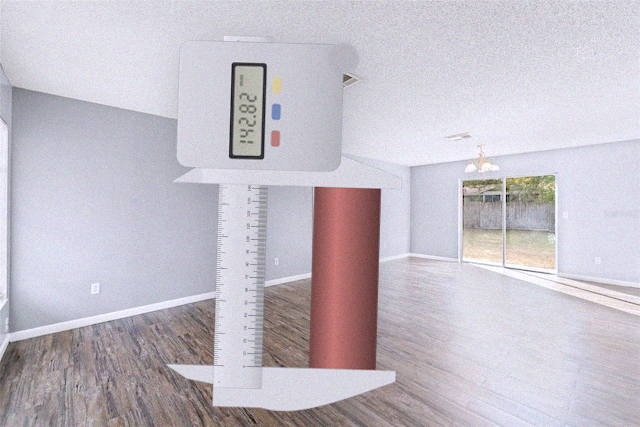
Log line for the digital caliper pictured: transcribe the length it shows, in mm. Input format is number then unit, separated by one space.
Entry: 142.82 mm
